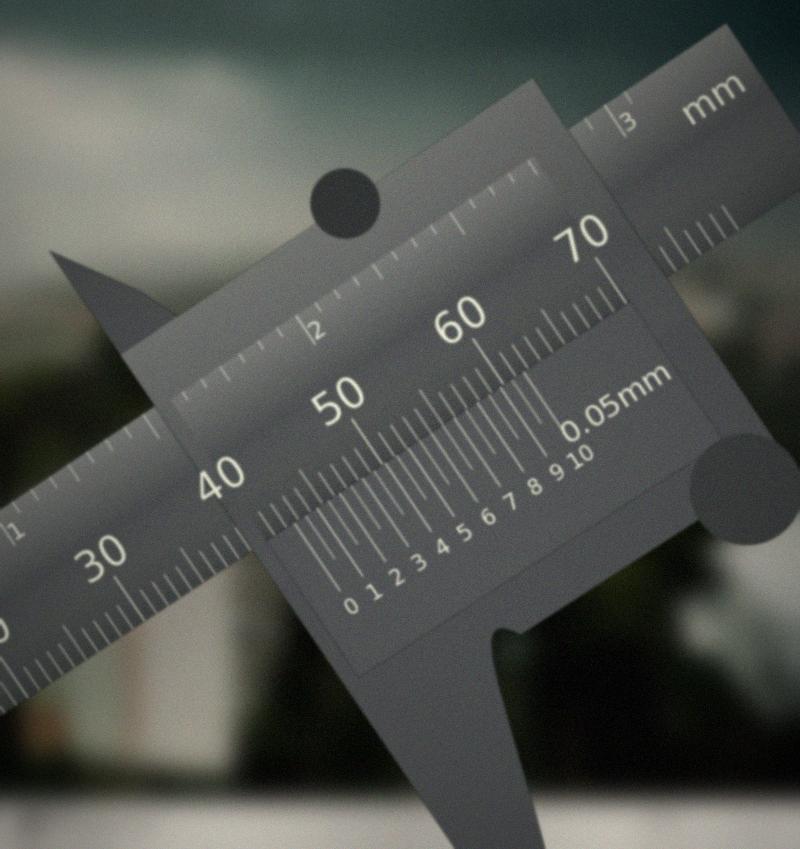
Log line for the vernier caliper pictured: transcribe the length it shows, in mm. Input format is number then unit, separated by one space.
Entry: 42.6 mm
